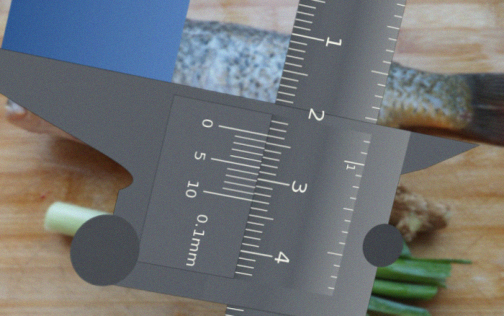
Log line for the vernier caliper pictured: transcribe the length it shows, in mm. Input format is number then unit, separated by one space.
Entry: 24.0 mm
